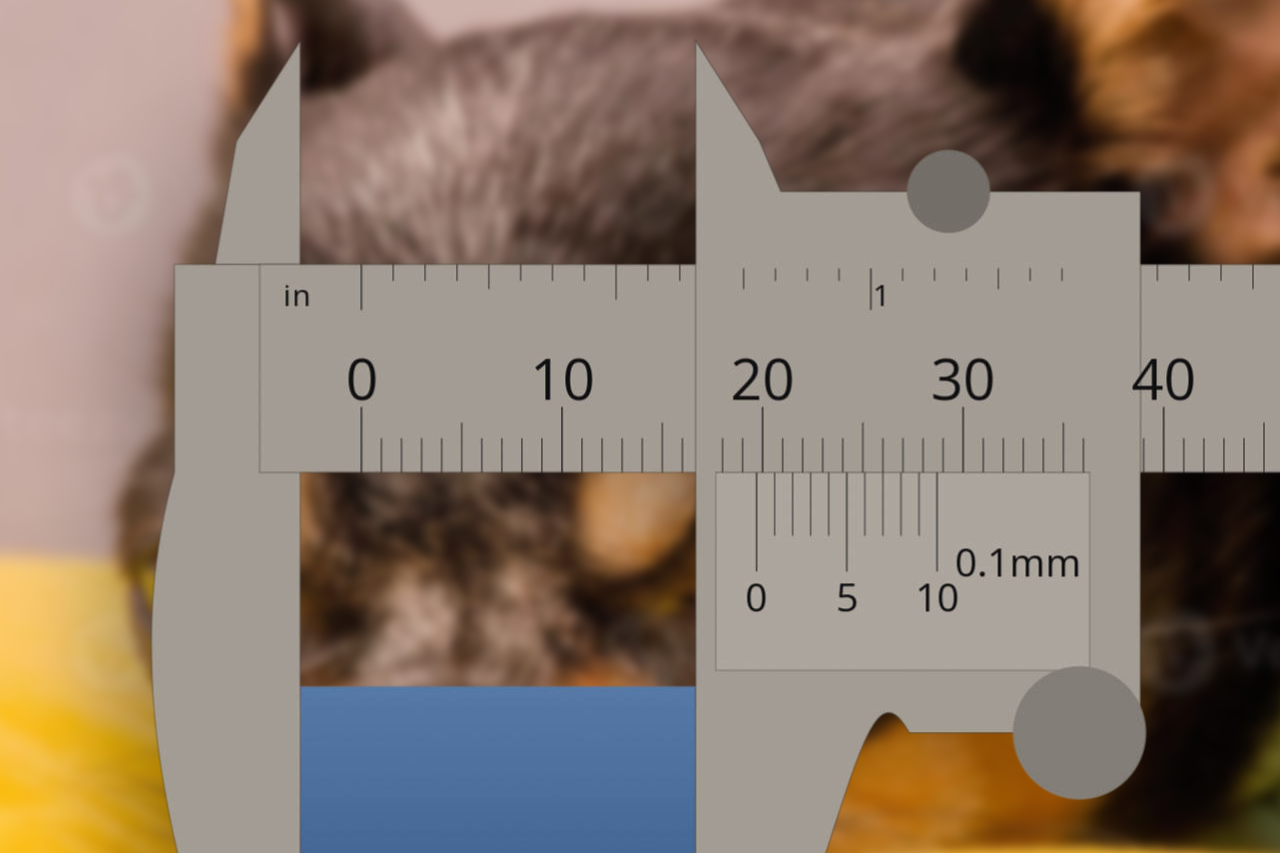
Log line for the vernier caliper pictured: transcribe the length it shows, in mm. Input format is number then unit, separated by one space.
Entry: 19.7 mm
